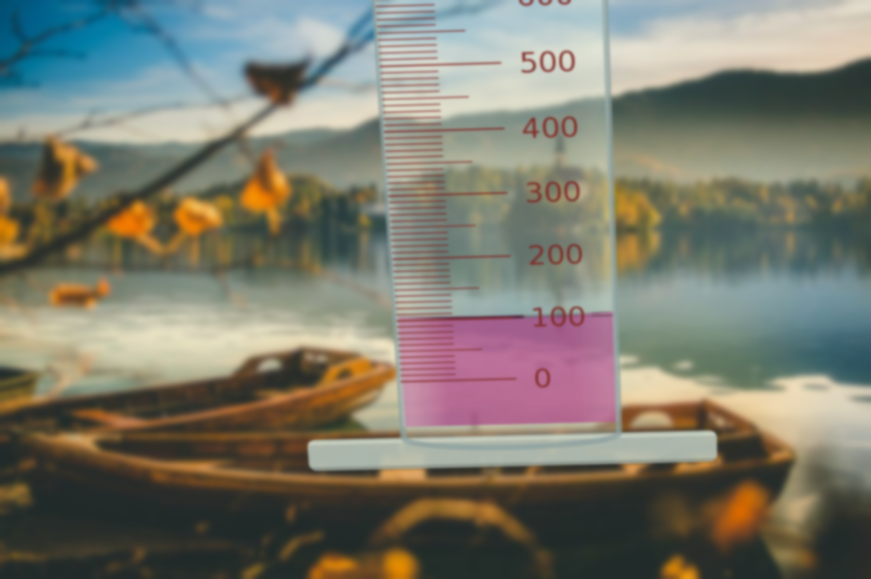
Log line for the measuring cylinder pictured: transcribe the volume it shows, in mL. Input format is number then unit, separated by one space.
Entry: 100 mL
